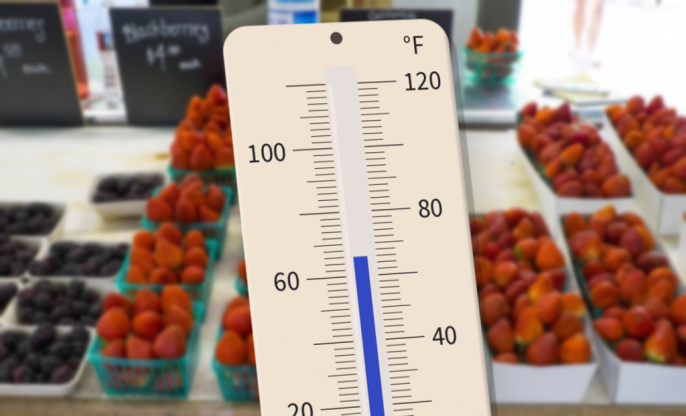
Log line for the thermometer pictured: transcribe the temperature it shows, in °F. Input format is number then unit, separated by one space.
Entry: 66 °F
